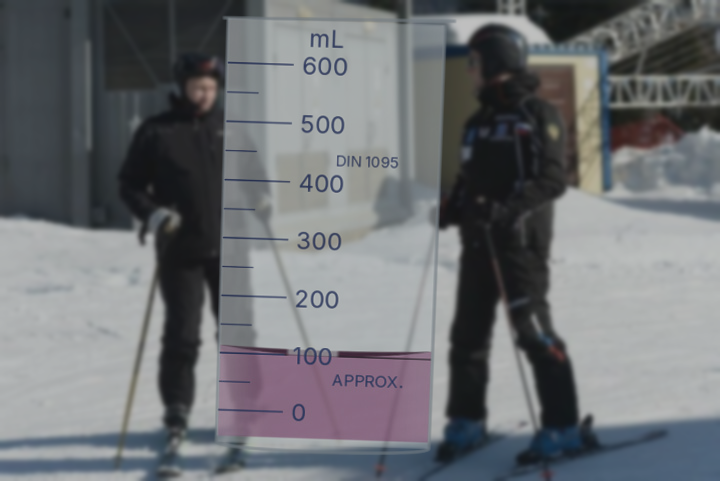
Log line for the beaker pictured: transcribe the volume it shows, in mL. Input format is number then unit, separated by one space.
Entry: 100 mL
